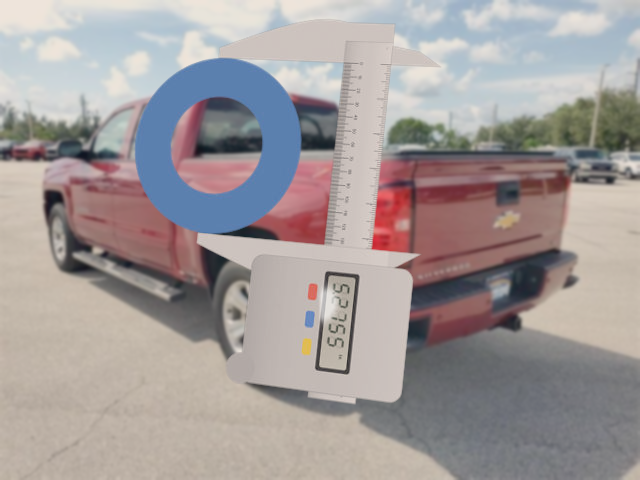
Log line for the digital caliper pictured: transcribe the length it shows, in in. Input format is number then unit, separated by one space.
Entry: 5.2755 in
